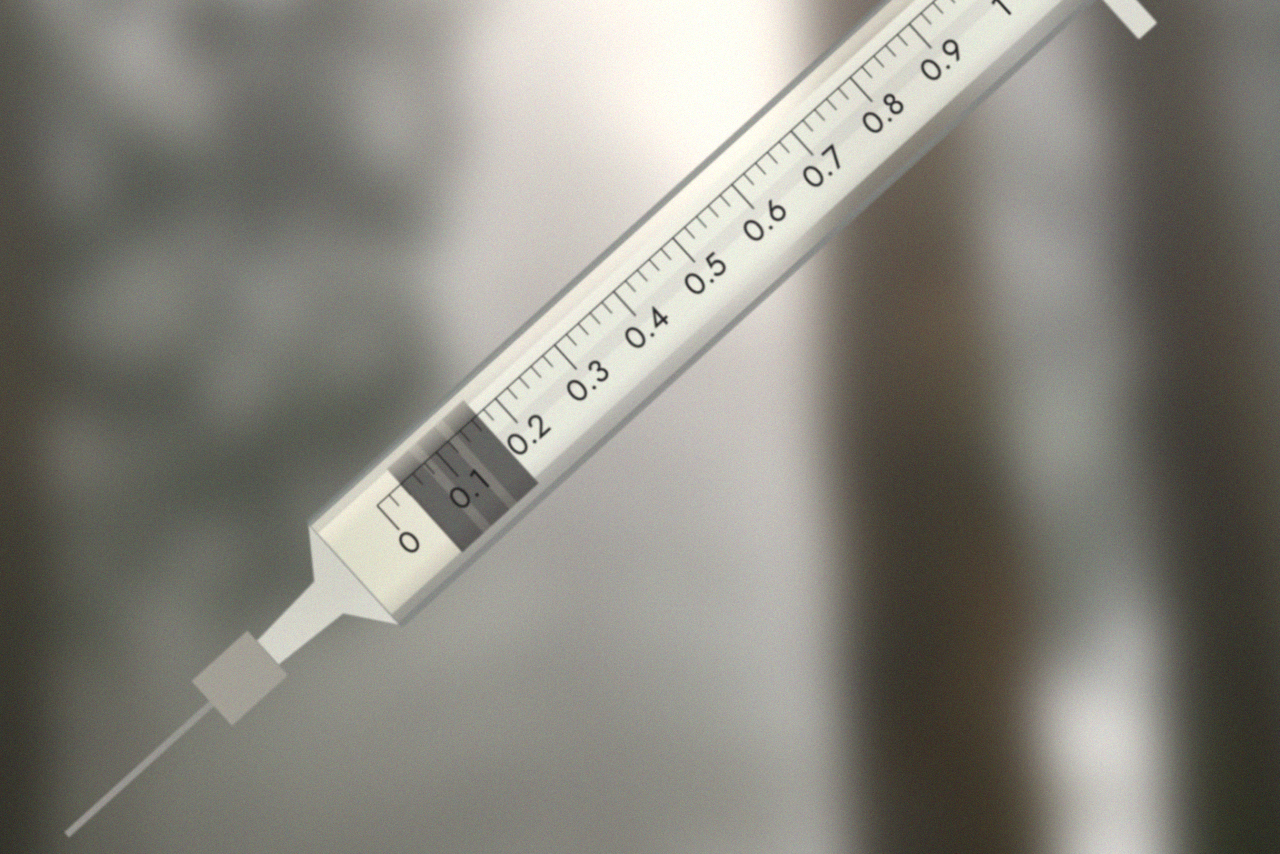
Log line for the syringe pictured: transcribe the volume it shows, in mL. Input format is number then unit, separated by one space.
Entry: 0.04 mL
